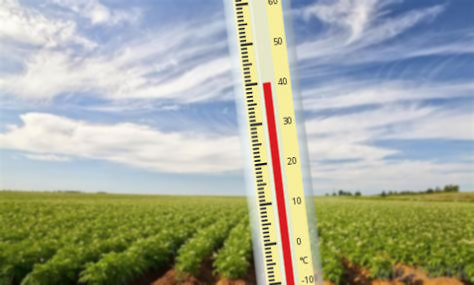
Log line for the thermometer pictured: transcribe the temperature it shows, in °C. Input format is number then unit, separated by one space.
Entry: 40 °C
